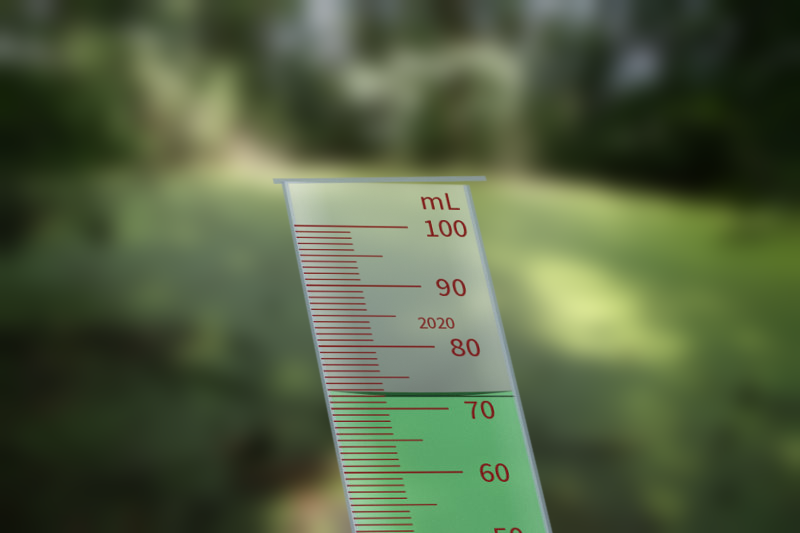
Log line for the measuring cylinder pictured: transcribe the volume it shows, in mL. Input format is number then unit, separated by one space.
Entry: 72 mL
